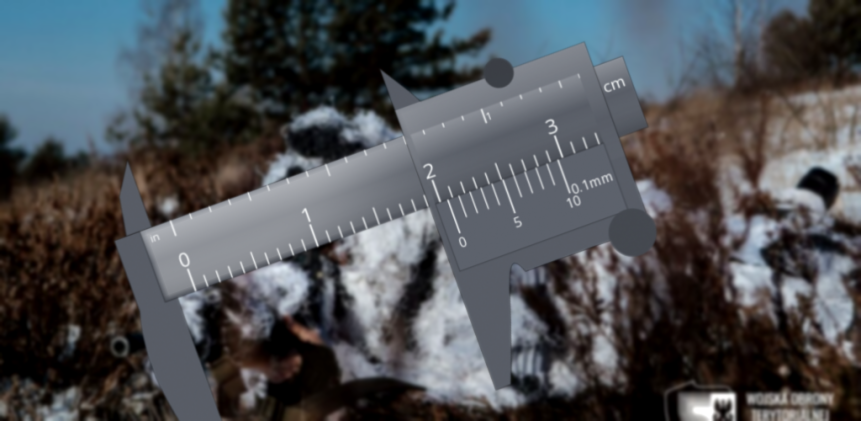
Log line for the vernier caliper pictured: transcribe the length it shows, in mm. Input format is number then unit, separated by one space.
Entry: 20.6 mm
